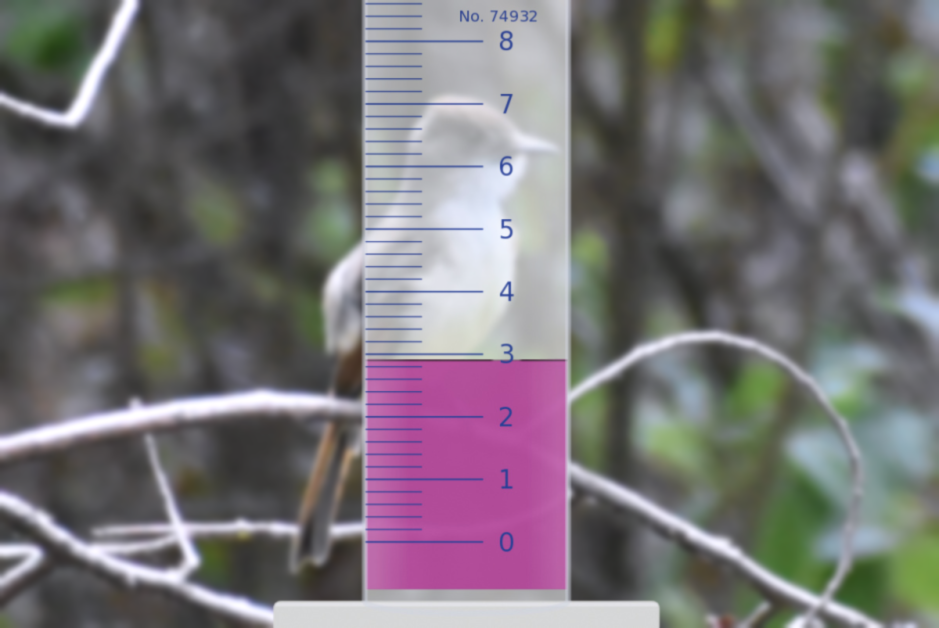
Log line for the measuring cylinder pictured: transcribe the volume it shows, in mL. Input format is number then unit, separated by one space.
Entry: 2.9 mL
